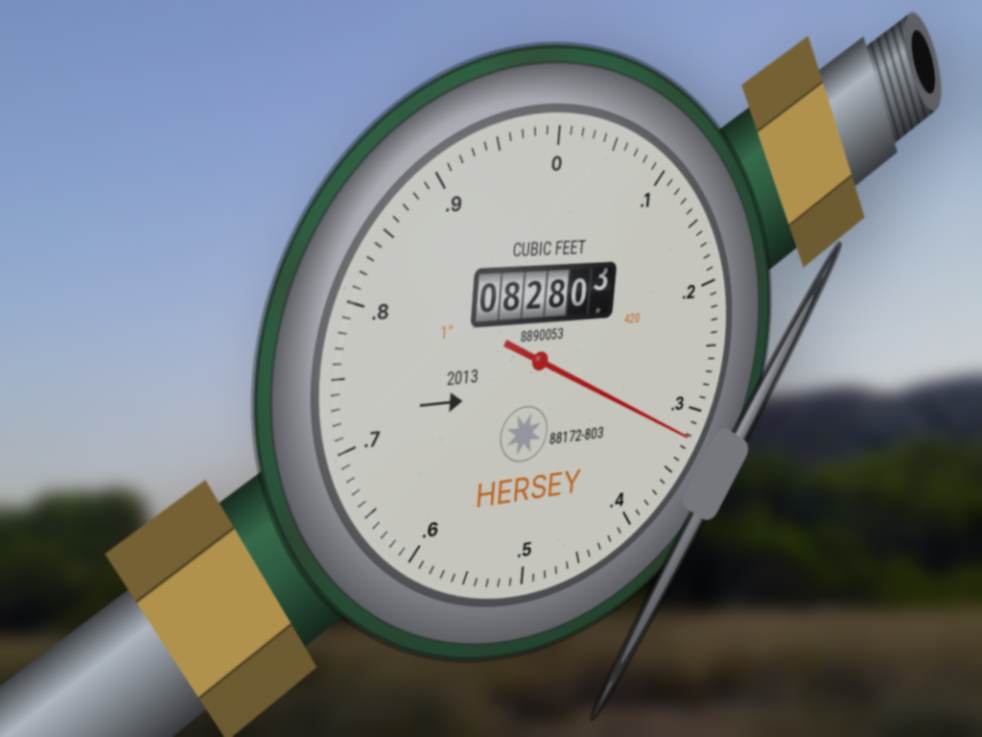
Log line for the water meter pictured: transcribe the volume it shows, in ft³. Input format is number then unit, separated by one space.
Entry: 82803.32 ft³
